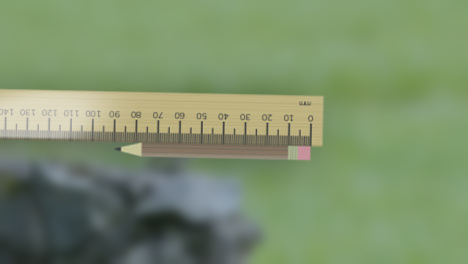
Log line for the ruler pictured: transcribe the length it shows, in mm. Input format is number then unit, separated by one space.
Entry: 90 mm
